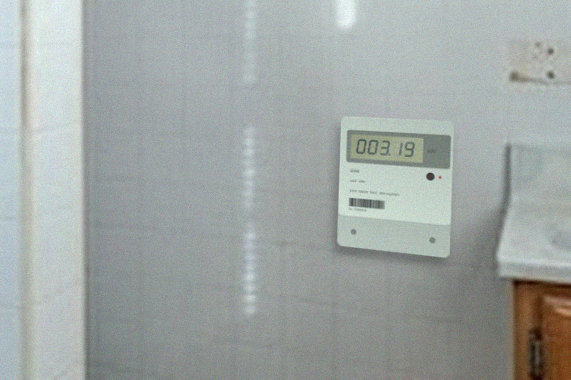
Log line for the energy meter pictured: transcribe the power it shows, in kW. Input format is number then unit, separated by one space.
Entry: 3.19 kW
